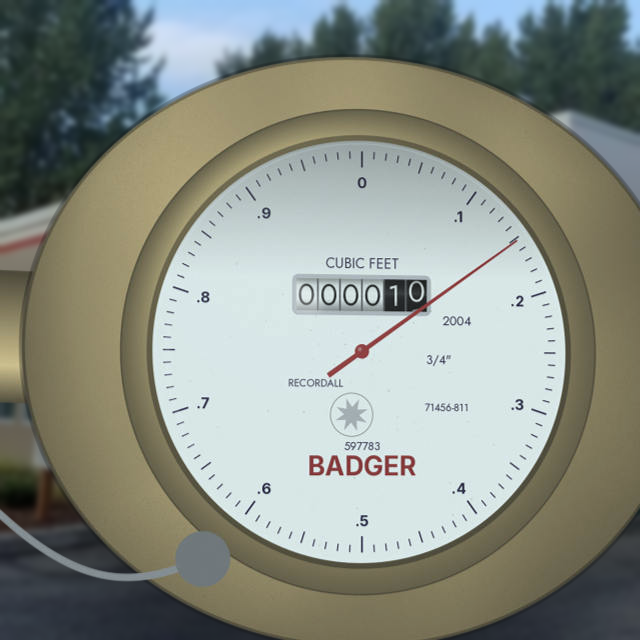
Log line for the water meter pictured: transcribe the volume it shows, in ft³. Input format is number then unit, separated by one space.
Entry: 10.15 ft³
